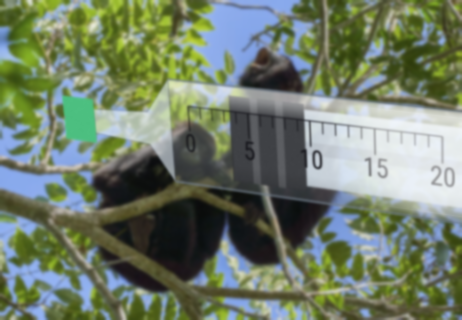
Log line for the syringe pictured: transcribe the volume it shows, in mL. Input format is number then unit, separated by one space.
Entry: 3.5 mL
